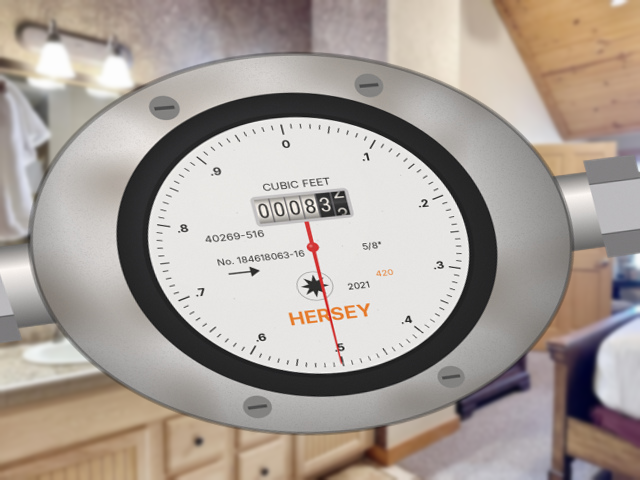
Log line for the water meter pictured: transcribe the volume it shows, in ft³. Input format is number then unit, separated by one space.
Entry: 832.50 ft³
